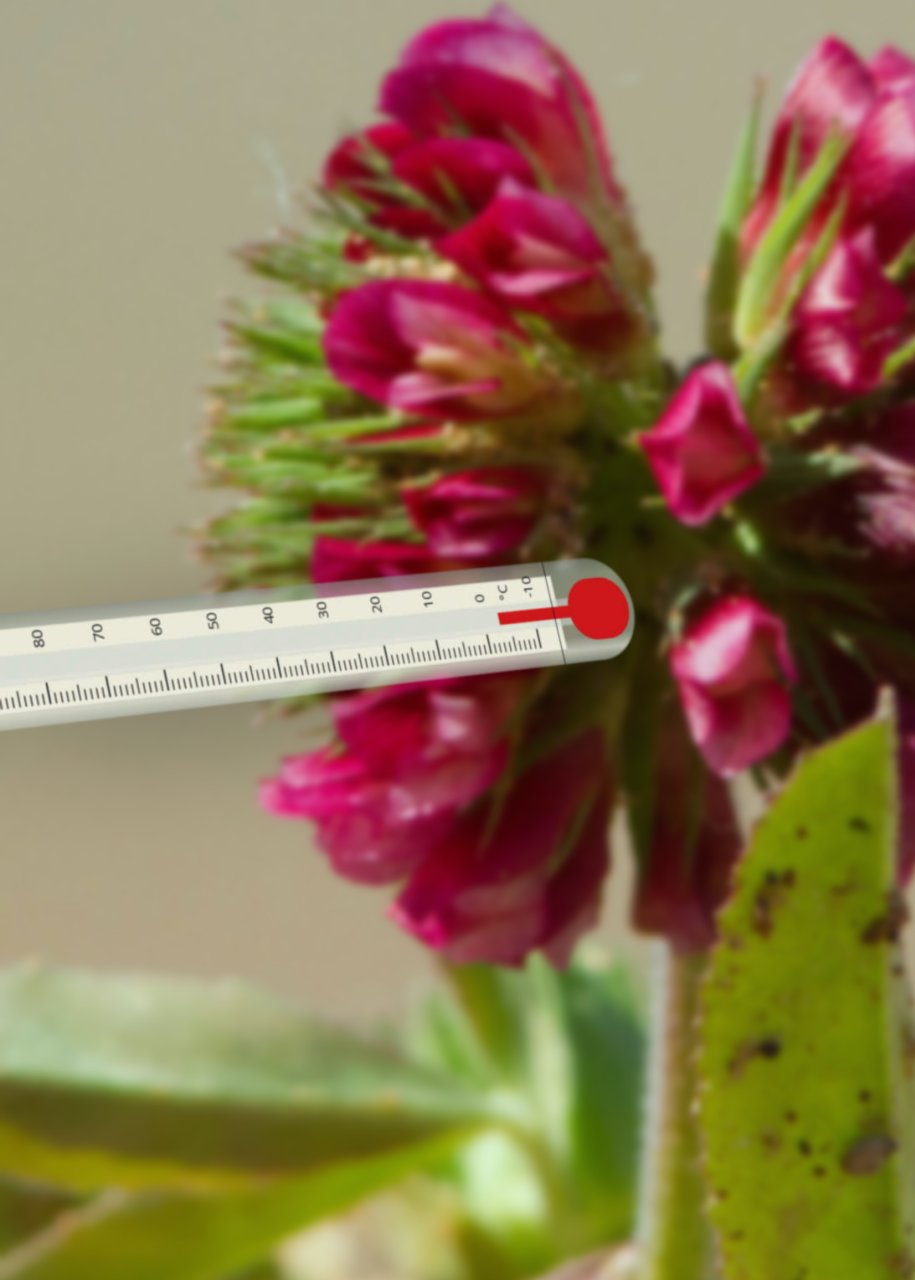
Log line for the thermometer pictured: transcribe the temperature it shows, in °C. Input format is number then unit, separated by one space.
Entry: -3 °C
